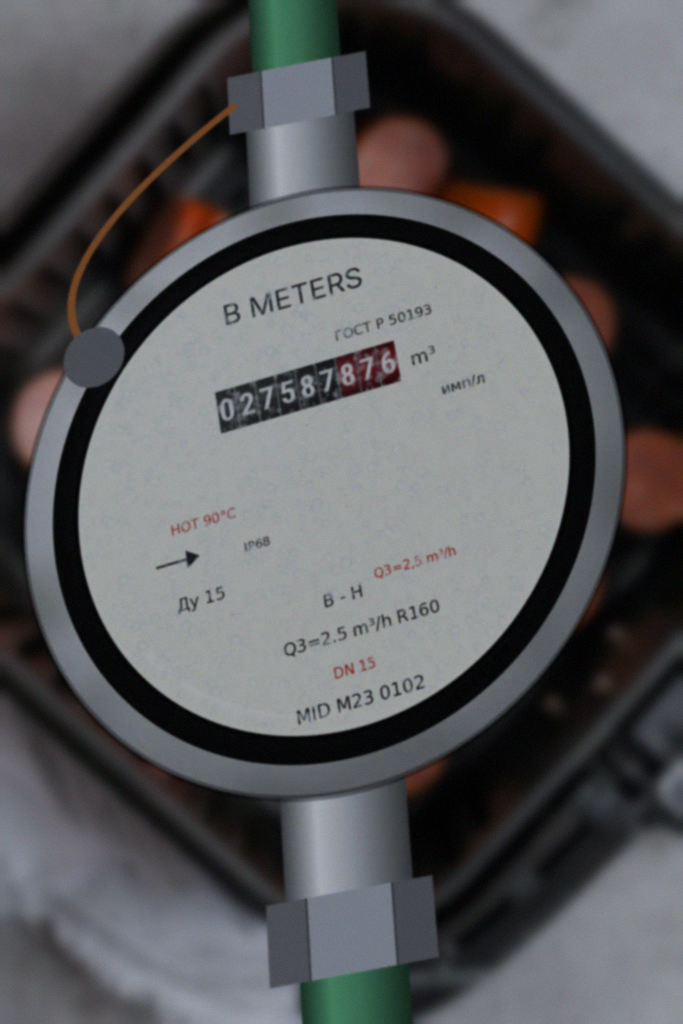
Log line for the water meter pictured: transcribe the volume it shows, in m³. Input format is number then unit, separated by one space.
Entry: 27587.876 m³
